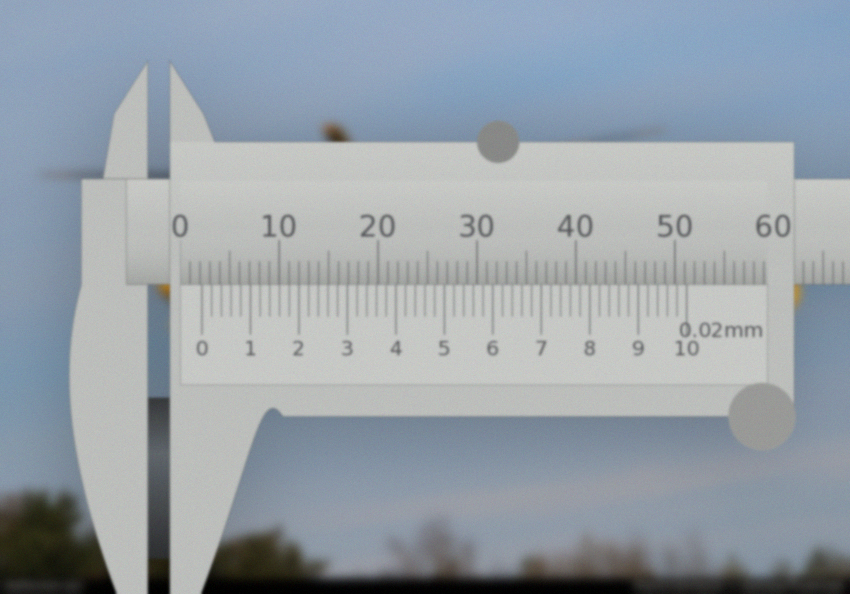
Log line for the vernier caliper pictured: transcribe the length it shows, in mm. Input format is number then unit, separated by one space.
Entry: 2.2 mm
